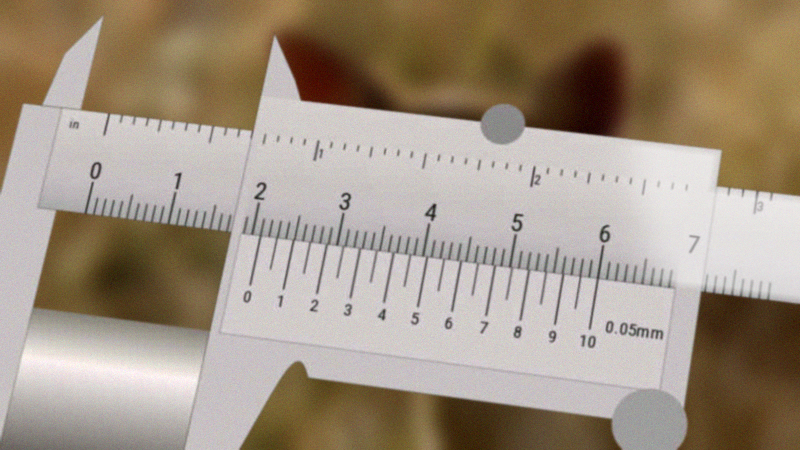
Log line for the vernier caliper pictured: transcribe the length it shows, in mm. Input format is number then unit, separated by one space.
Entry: 21.0 mm
